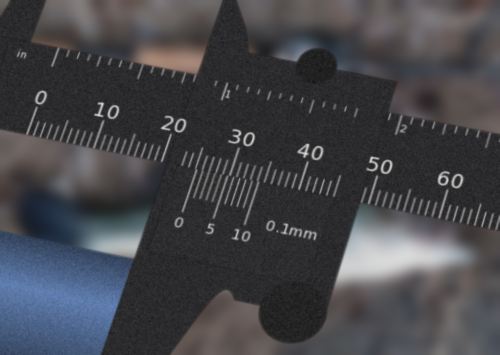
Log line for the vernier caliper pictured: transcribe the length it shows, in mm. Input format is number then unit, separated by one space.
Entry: 25.2 mm
